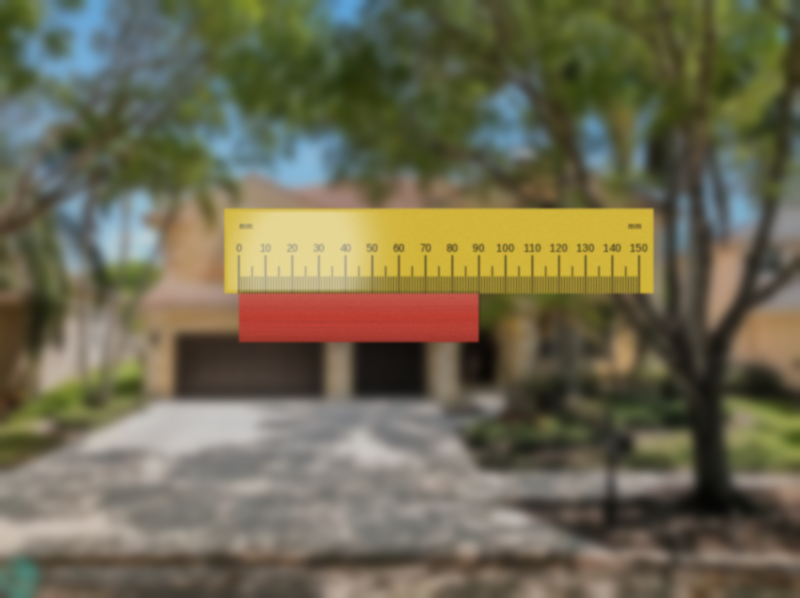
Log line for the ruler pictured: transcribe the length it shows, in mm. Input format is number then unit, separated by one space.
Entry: 90 mm
